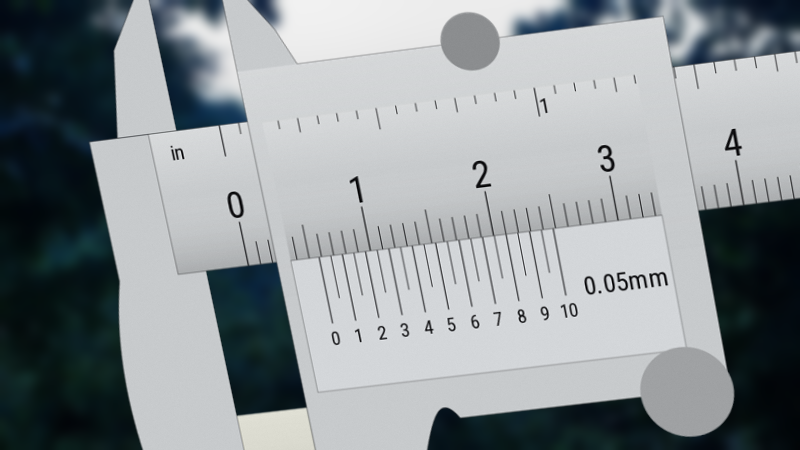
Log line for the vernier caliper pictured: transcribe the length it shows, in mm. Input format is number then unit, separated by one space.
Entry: 5.8 mm
